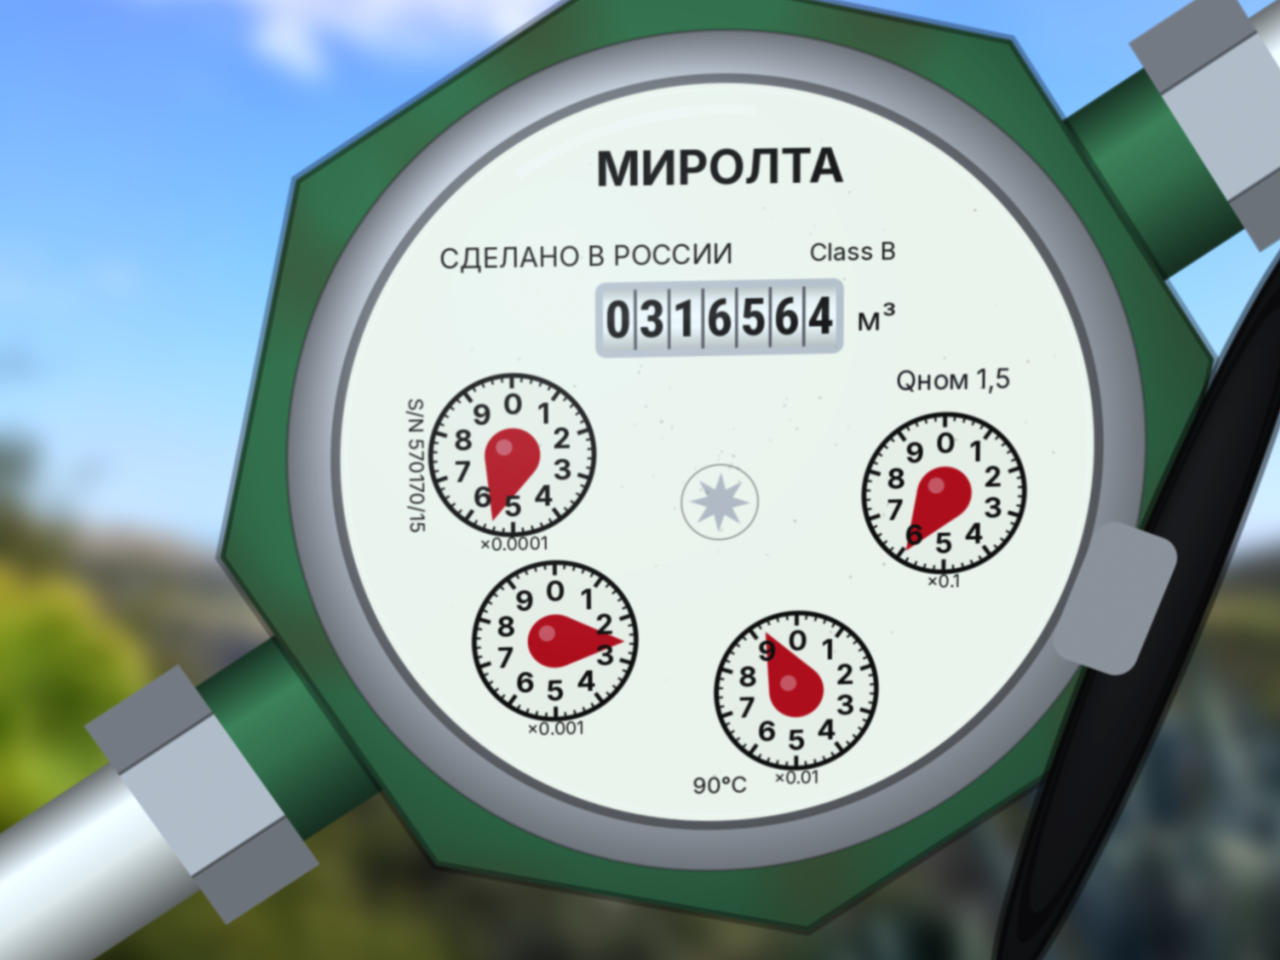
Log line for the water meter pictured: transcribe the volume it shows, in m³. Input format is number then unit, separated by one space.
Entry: 316564.5925 m³
